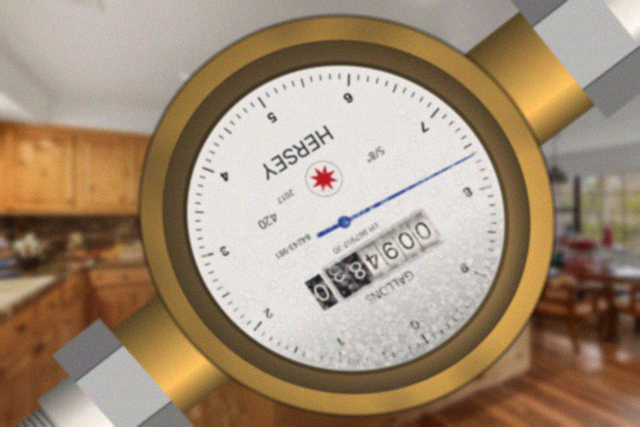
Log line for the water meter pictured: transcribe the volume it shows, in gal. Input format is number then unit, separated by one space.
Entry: 94827.6 gal
